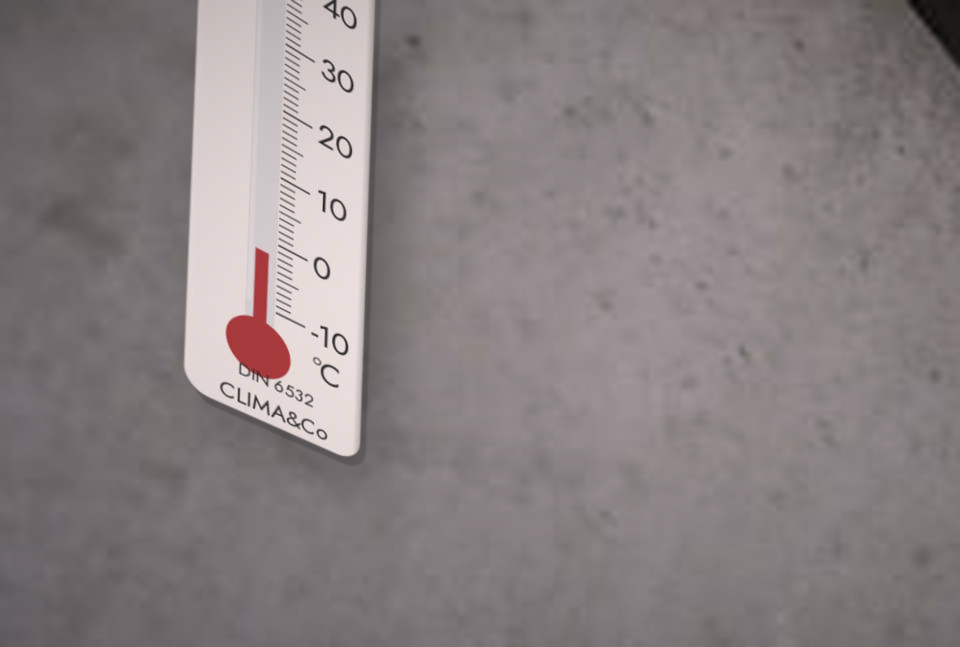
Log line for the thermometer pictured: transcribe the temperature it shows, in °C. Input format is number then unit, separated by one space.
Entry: -2 °C
